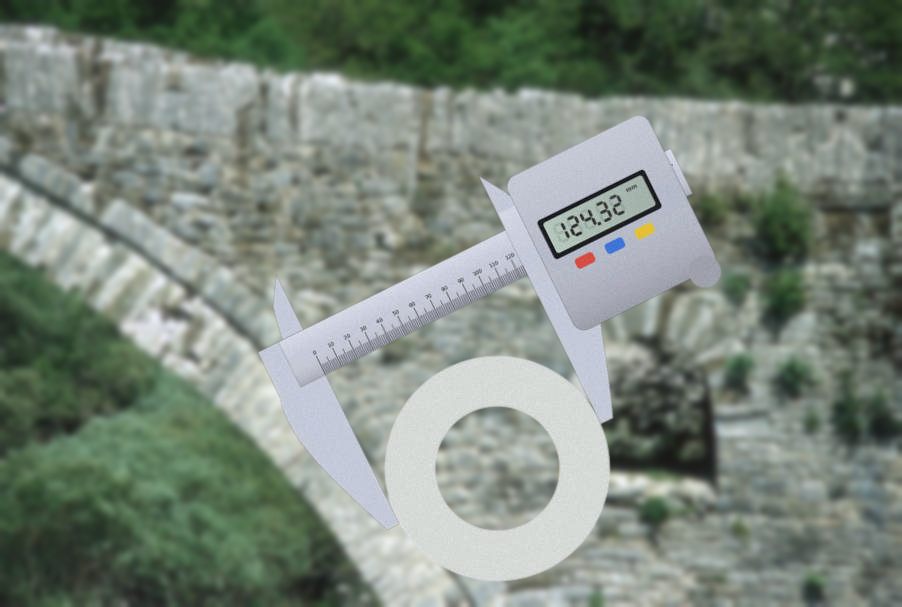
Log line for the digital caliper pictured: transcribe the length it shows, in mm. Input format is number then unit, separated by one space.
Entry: 124.32 mm
